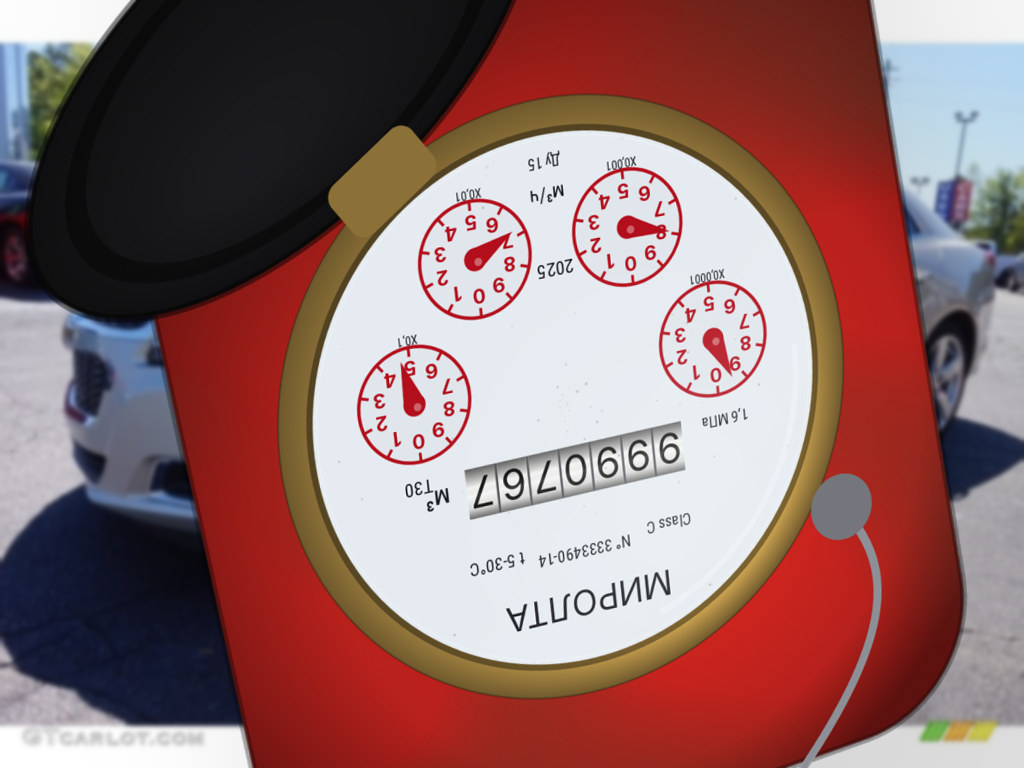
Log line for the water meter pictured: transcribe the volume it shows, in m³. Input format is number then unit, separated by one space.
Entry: 9990767.4679 m³
